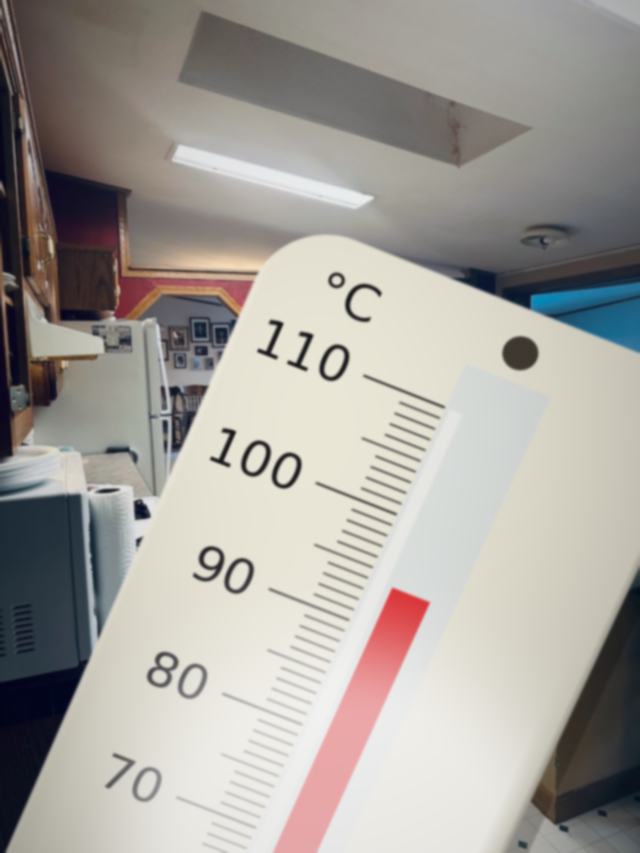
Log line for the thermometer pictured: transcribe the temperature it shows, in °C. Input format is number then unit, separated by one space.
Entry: 94 °C
